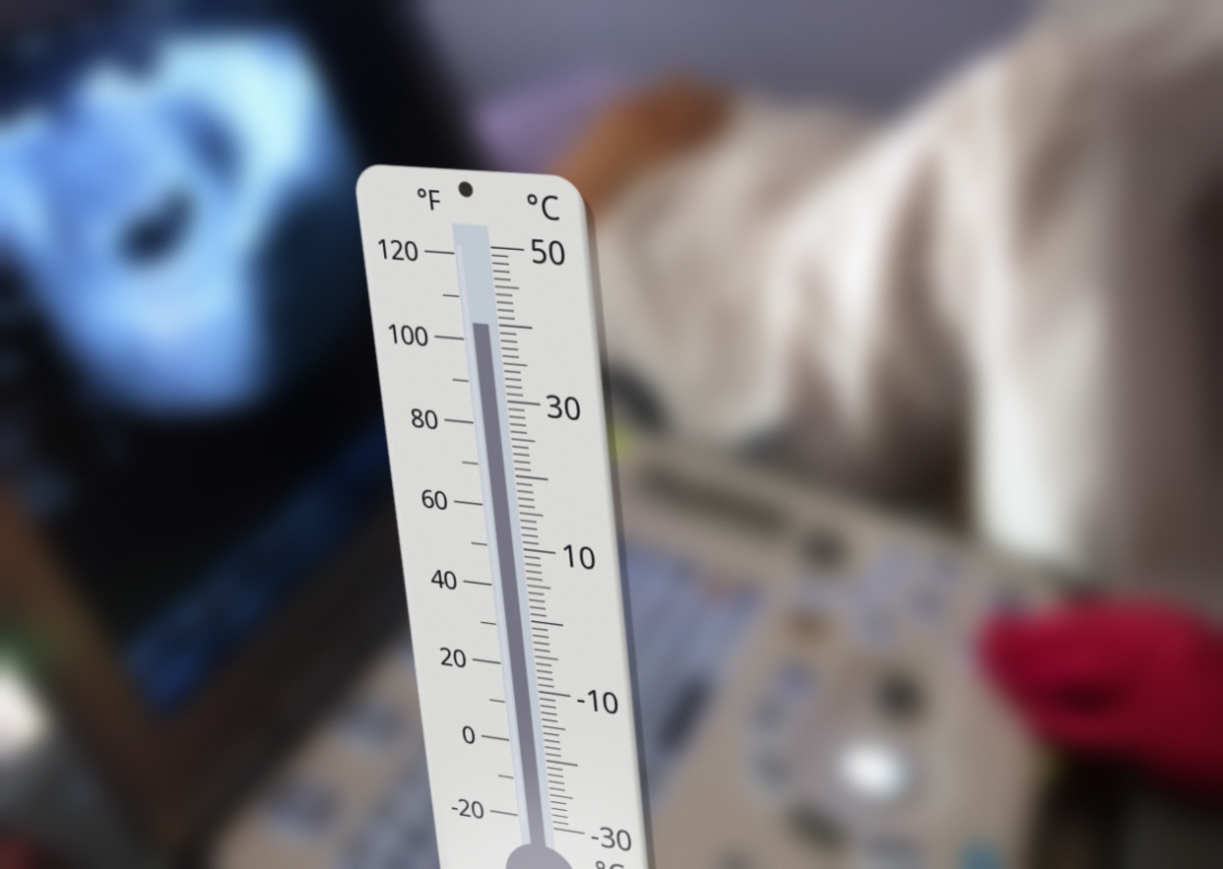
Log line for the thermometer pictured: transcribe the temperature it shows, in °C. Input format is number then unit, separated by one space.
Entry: 40 °C
